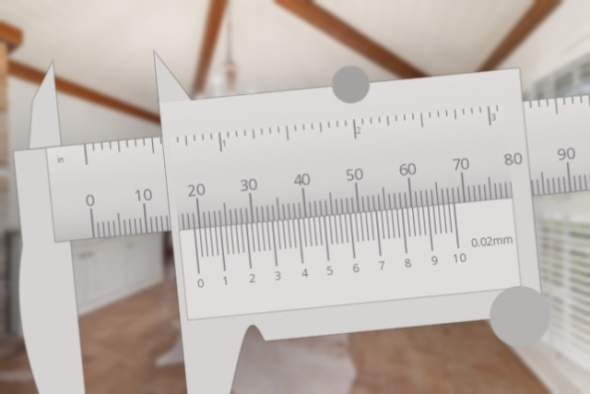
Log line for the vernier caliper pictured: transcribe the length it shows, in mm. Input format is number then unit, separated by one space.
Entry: 19.0 mm
